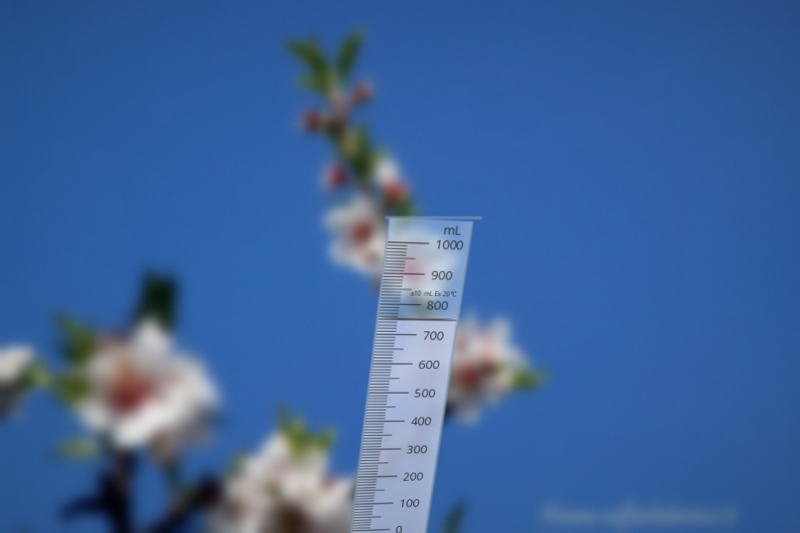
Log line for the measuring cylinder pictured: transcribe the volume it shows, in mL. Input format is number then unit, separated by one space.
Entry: 750 mL
